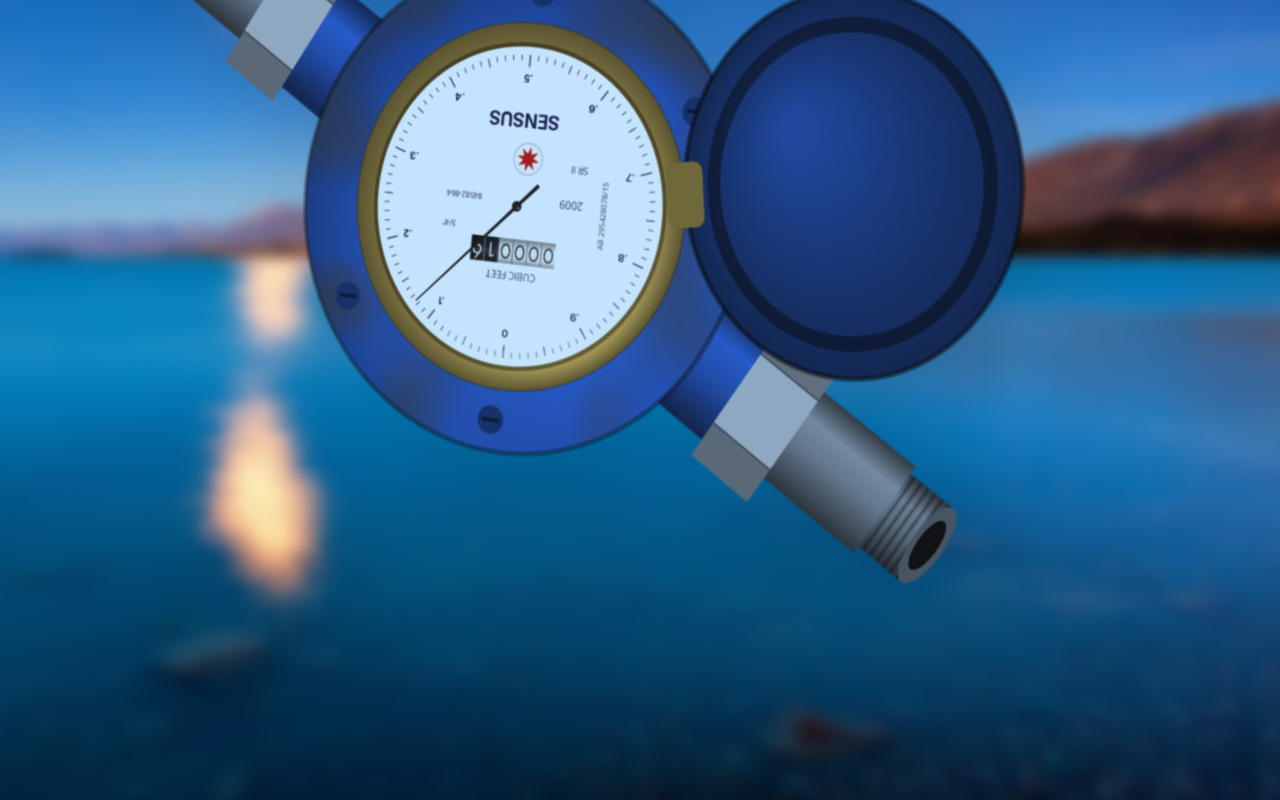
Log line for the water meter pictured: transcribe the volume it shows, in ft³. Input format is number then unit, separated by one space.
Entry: 16.12 ft³
